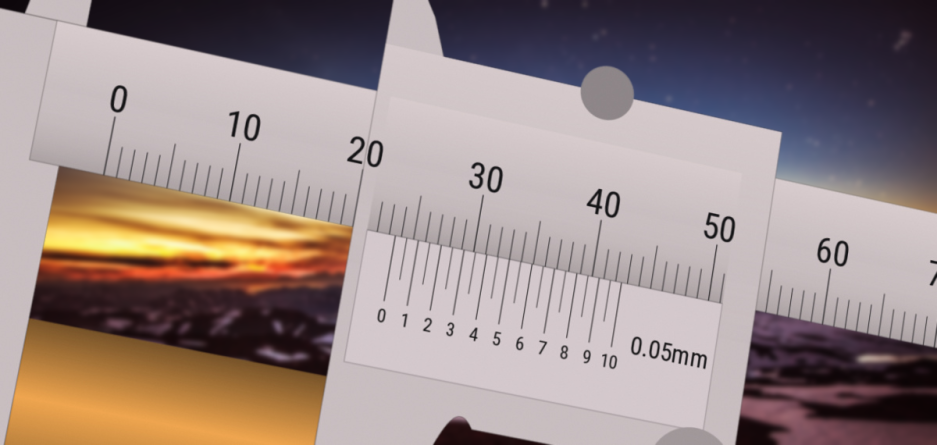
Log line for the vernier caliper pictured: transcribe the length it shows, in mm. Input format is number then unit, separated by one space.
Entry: 23.5 mm
